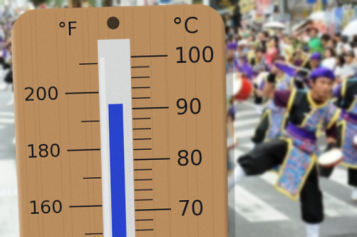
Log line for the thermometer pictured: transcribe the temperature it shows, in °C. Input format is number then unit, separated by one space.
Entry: 91 °C
